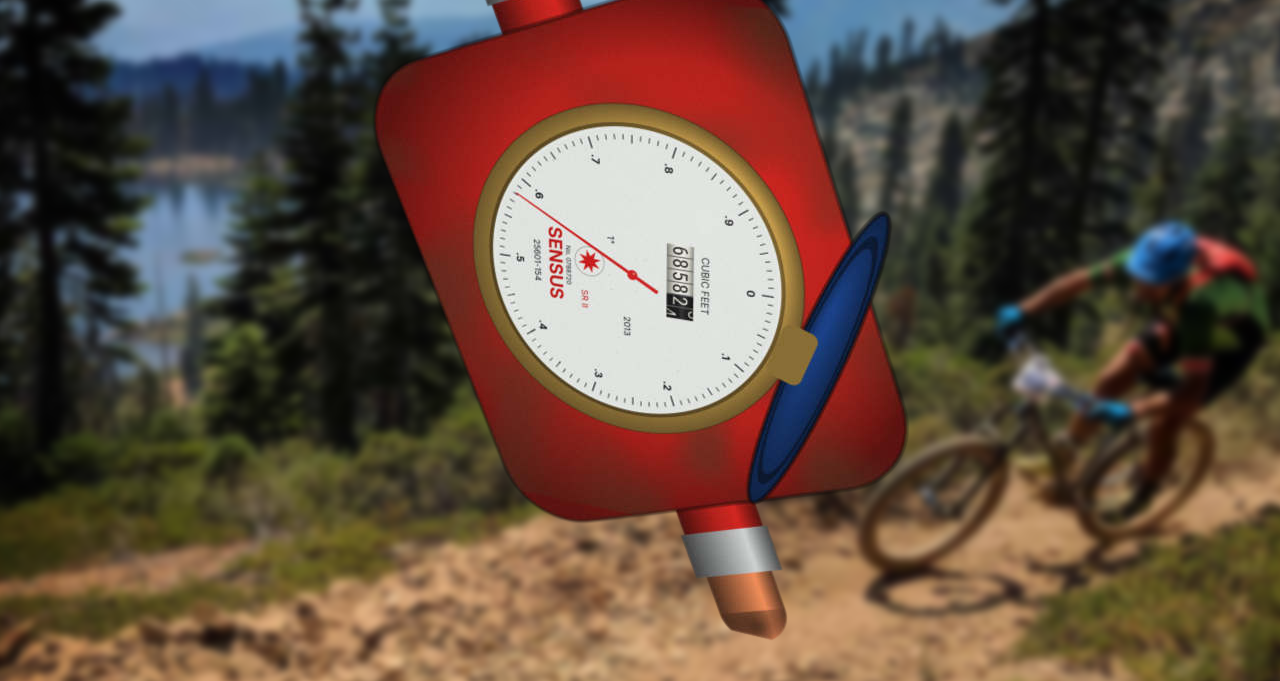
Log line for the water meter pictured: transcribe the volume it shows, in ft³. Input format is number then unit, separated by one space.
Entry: 685823.58 ft³
